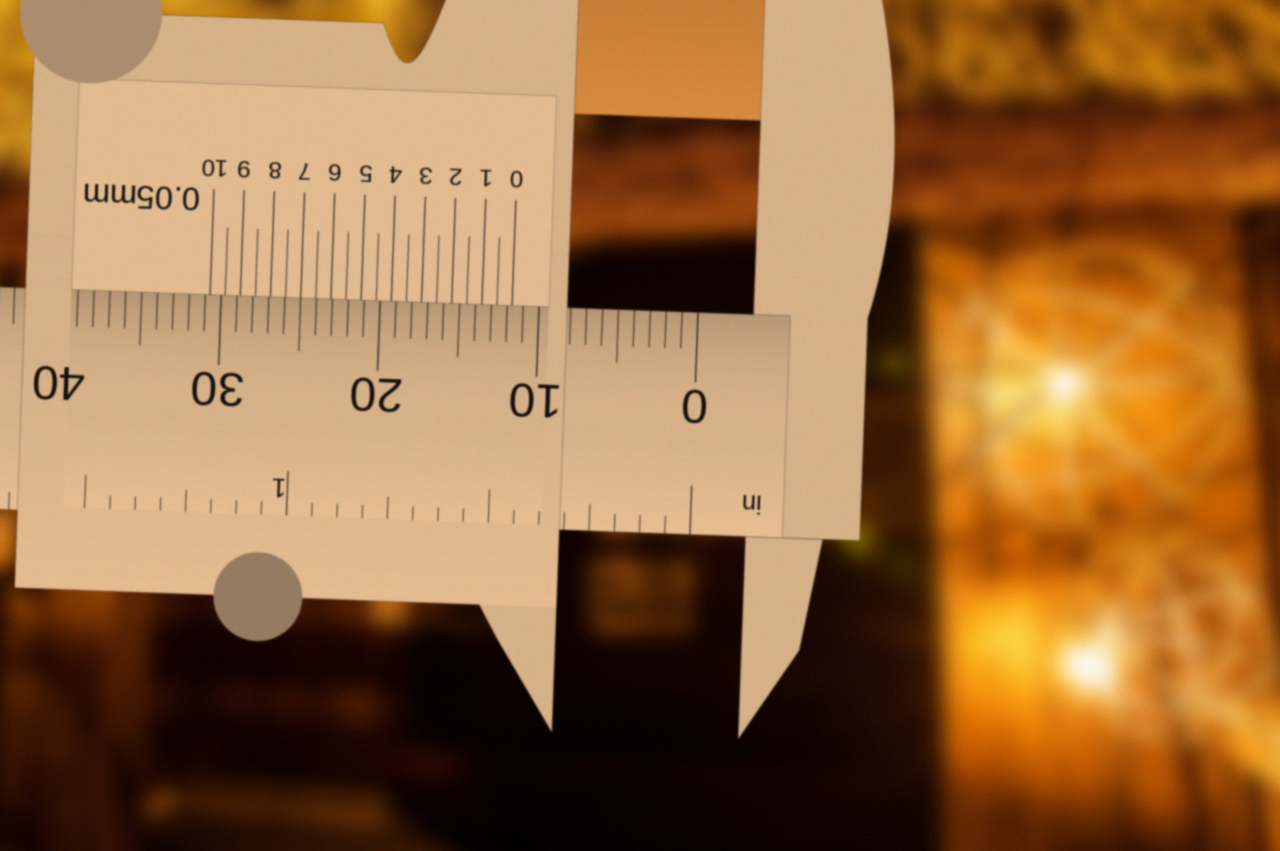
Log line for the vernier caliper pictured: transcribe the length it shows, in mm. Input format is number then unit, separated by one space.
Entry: 11.7 mm
